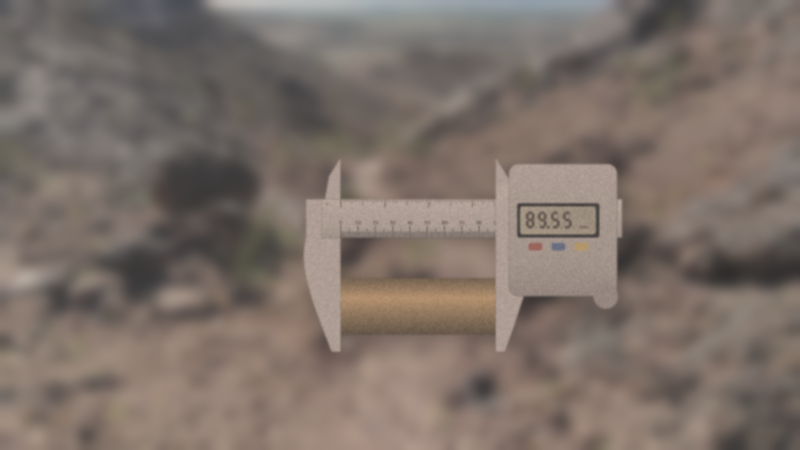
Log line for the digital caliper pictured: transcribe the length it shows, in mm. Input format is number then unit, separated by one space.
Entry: 89.55 mm
